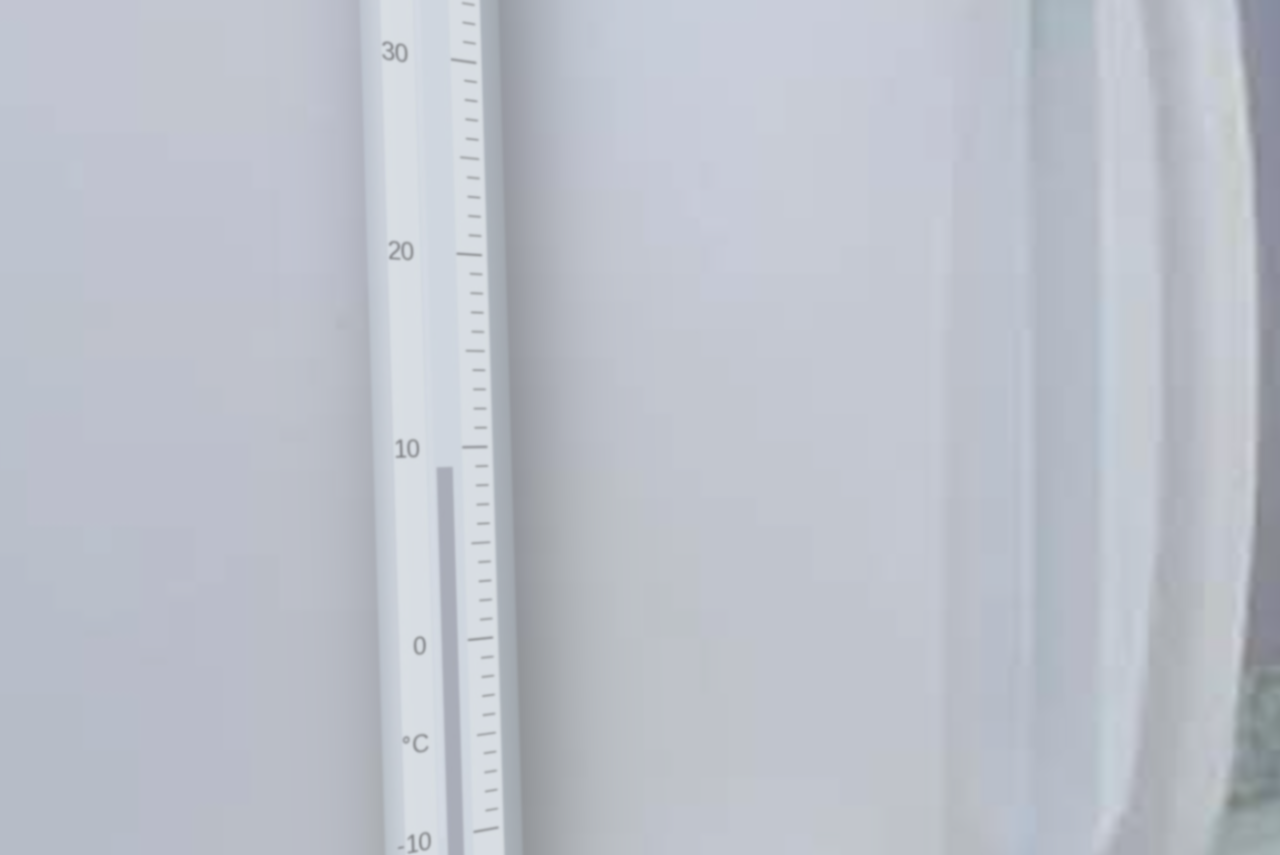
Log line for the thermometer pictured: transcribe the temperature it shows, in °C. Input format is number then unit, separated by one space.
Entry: 9 °C
